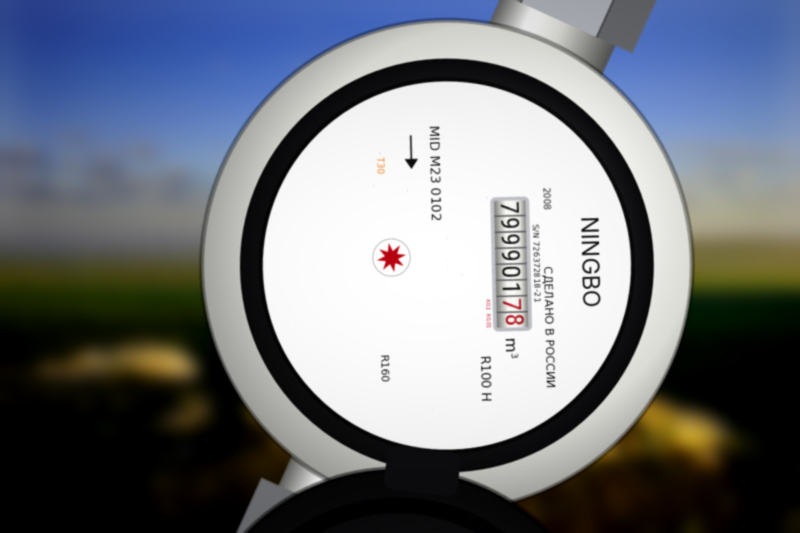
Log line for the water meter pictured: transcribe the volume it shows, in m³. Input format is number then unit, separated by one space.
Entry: 799901.78 m³
